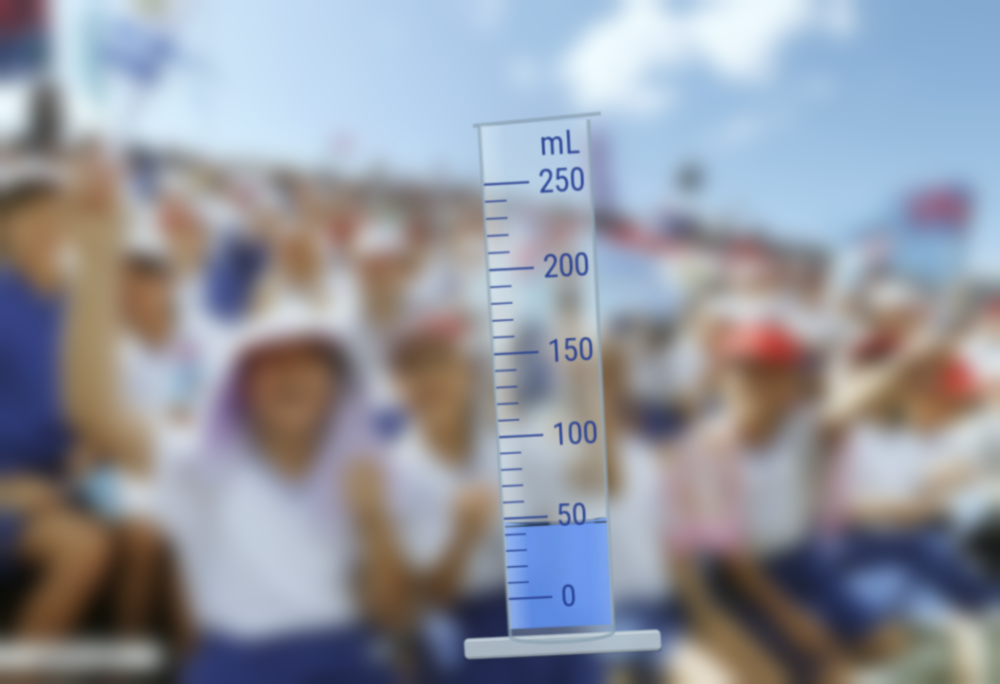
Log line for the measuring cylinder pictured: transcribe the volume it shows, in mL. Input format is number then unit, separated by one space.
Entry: 45 mL
